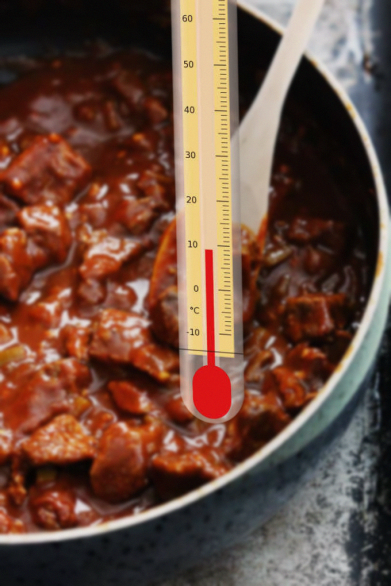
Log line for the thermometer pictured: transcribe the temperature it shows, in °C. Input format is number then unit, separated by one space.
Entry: 9 °C
